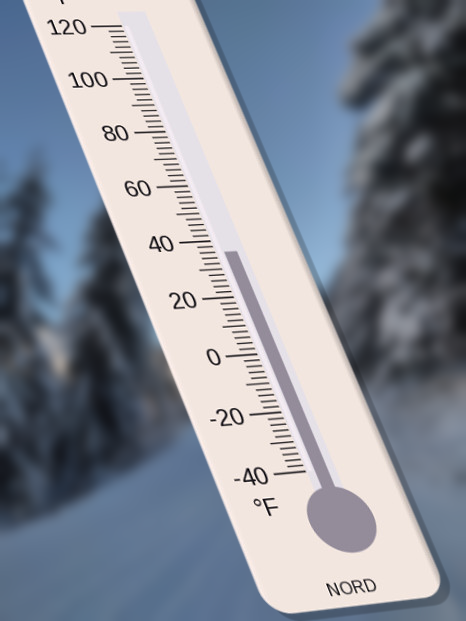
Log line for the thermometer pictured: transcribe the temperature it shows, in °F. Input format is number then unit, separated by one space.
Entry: 36 °F
